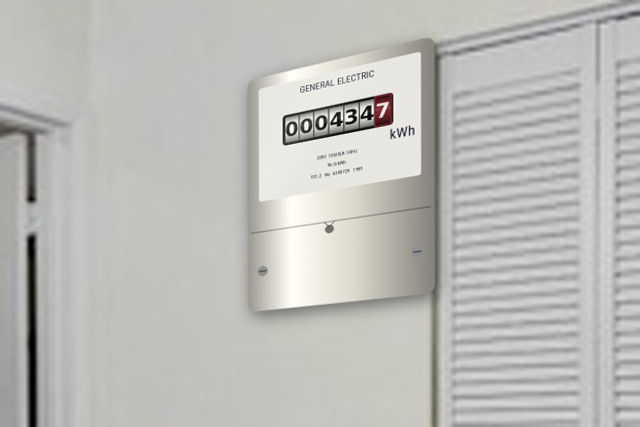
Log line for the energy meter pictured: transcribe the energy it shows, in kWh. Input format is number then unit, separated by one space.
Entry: 434.7 kWh
